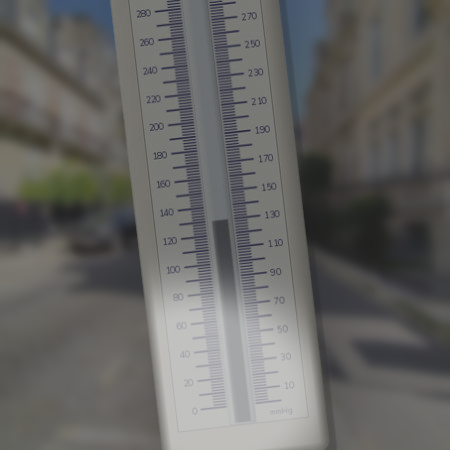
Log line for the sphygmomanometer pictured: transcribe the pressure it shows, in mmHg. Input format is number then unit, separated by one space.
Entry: 130 mmHg
